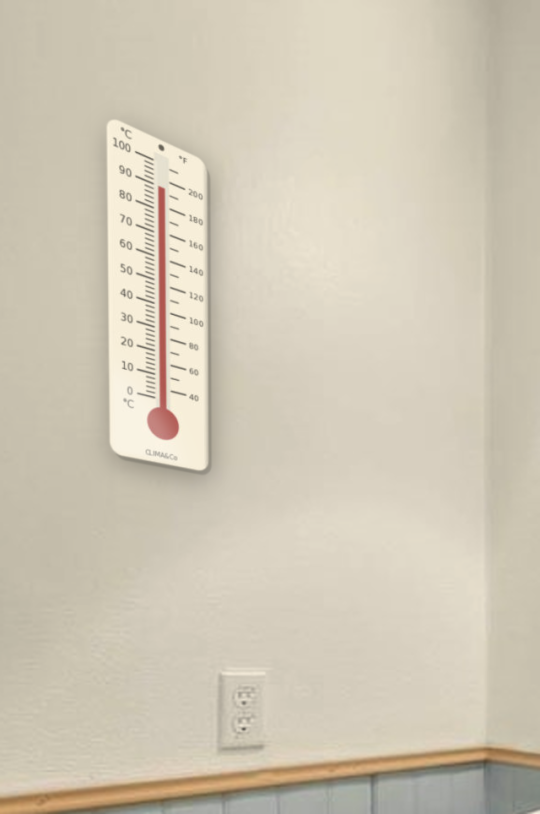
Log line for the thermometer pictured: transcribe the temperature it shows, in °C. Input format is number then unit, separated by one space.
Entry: 90 °C
